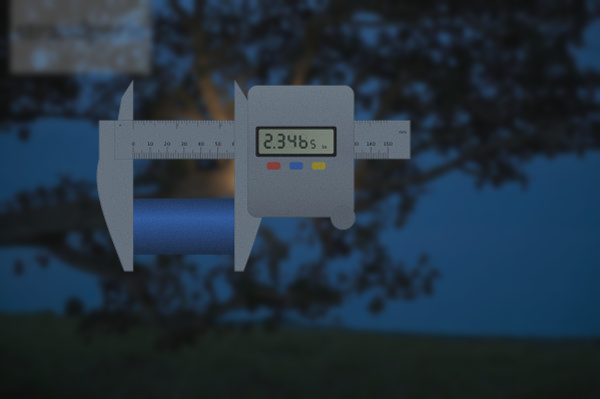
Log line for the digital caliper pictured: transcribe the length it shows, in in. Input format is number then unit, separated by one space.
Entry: 2.3465 in
